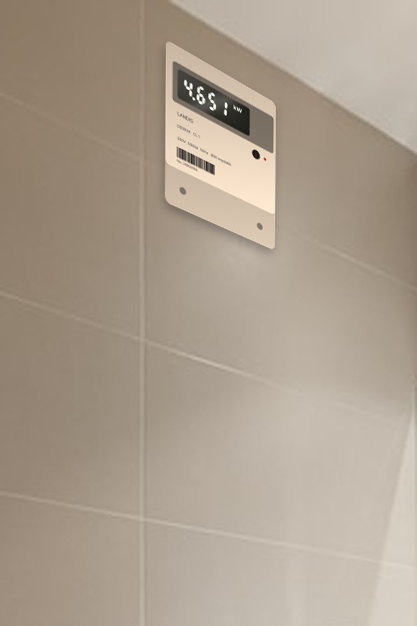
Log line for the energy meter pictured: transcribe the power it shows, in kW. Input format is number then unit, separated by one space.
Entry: 4.651 kW
